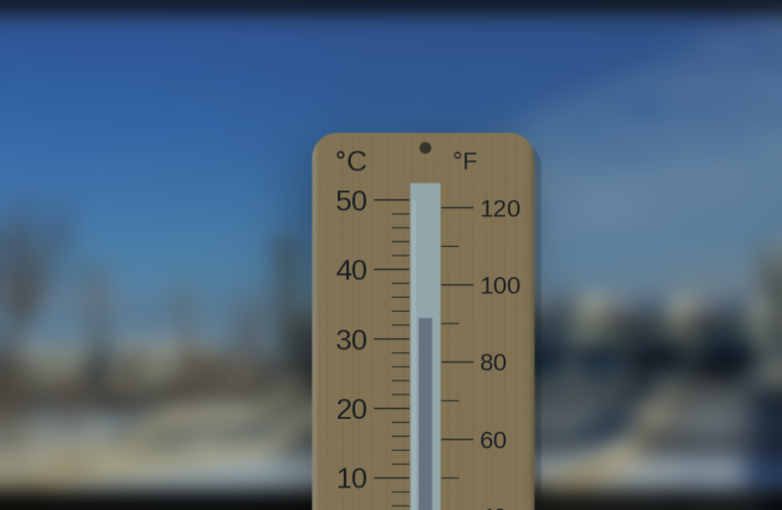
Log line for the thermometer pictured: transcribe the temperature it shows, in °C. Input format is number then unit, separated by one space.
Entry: 33 °C
